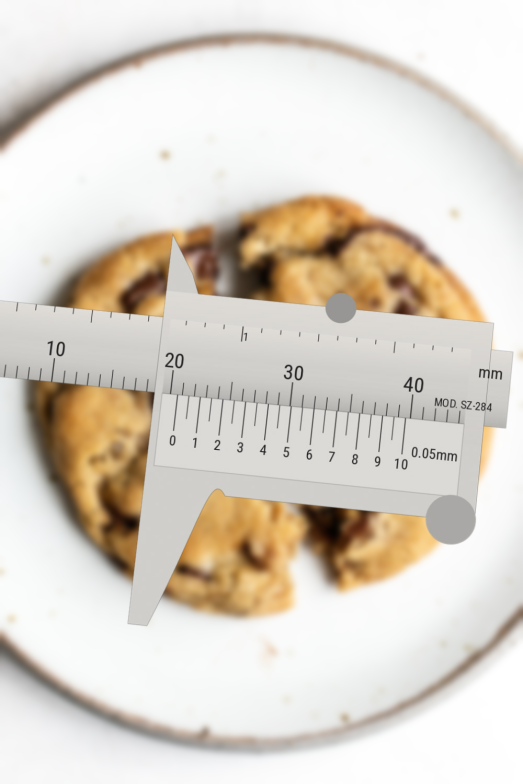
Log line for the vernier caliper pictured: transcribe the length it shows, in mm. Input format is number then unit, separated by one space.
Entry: 20.6 mm
